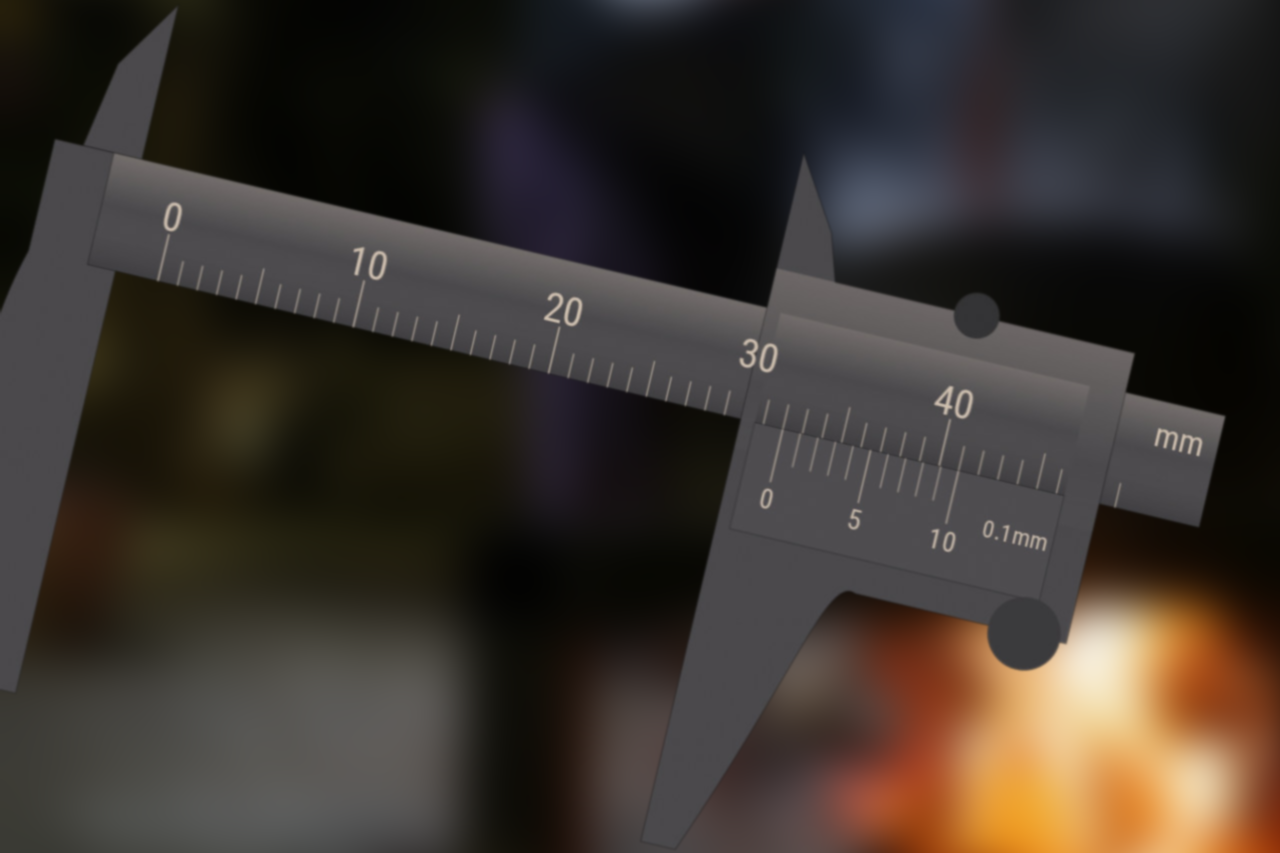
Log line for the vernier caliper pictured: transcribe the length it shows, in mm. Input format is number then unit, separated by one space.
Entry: 32.0 mm
